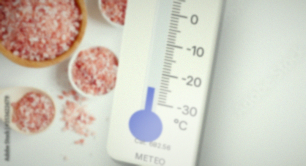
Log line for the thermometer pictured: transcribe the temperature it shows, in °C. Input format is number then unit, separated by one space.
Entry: -25 °C
